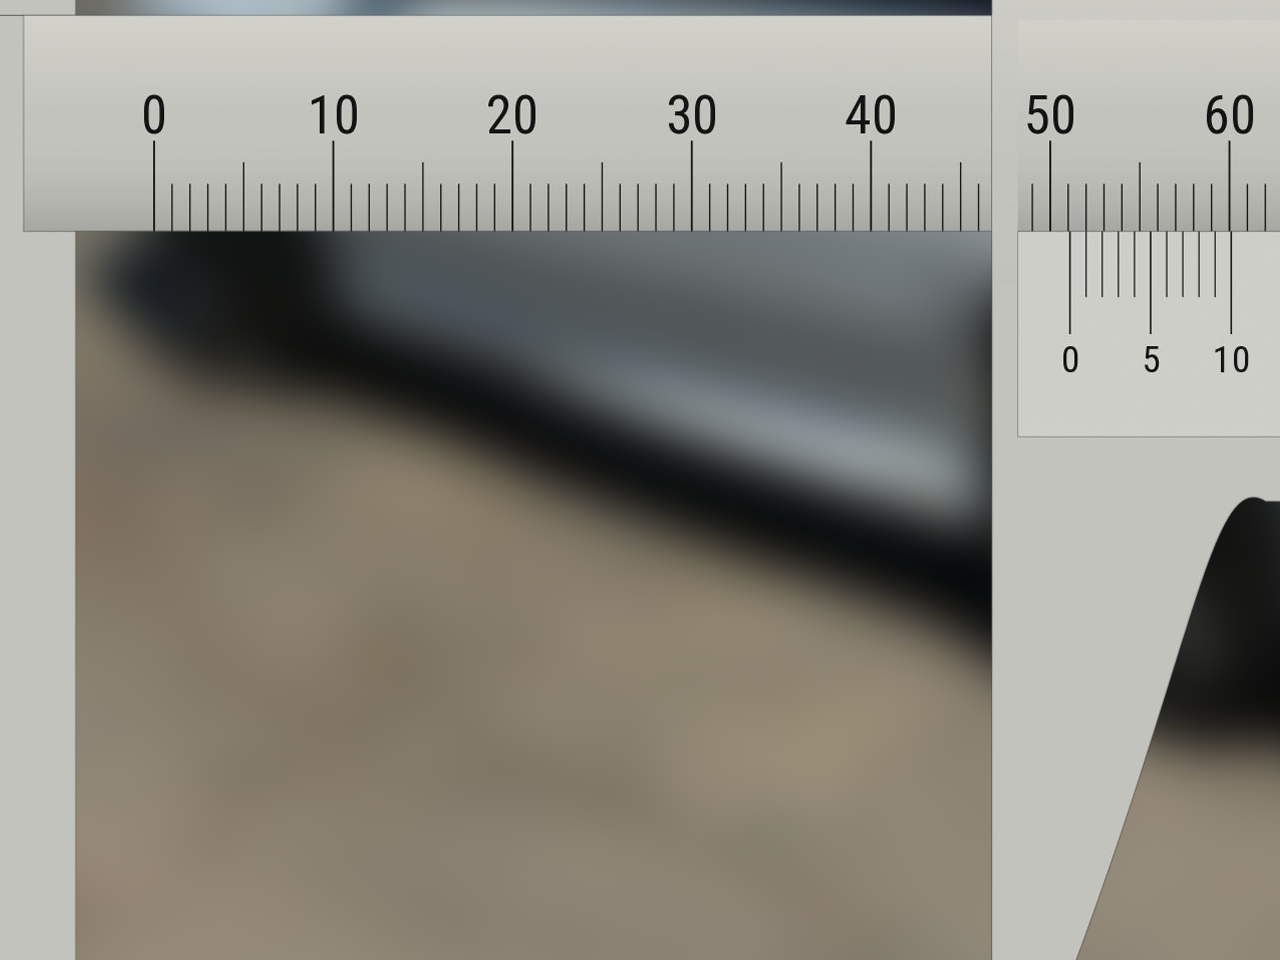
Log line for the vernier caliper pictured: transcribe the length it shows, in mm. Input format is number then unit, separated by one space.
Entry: 51.1 mm
